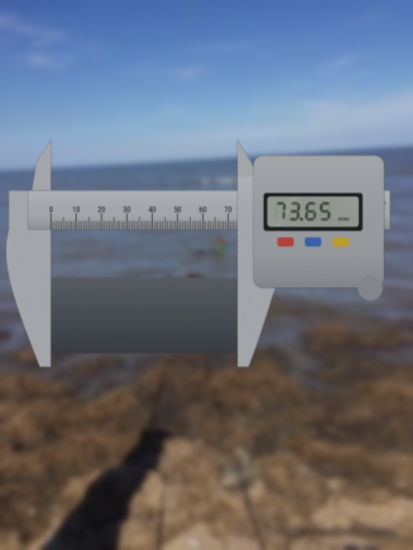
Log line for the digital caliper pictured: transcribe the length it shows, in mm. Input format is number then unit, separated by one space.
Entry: 73.65 mm
